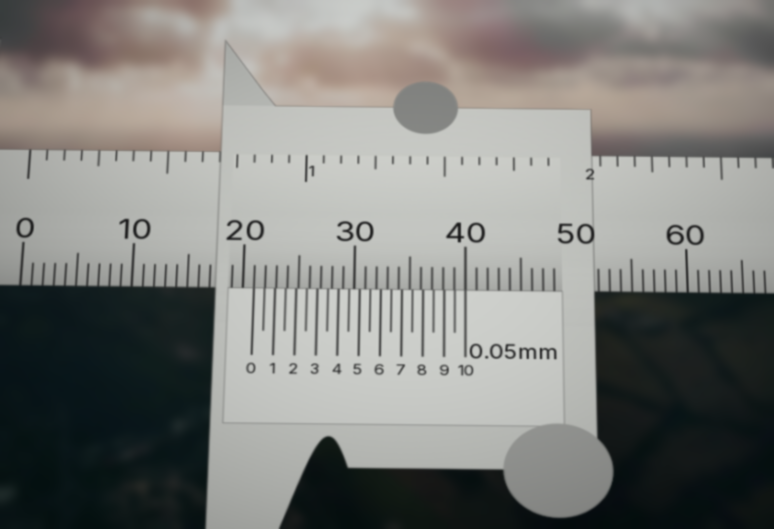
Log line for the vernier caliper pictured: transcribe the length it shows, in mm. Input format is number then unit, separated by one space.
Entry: 21.0 mm
